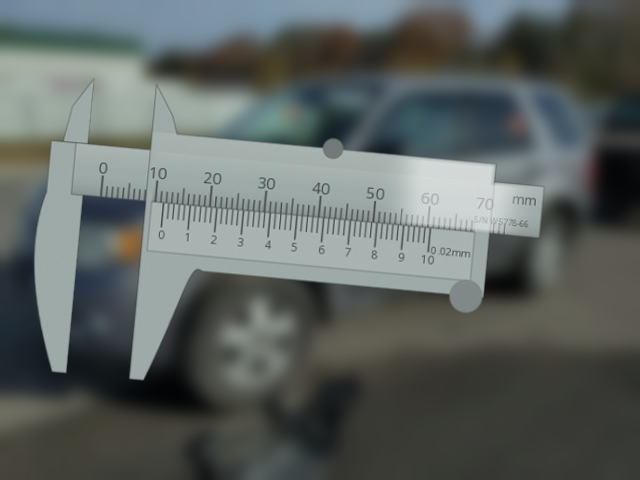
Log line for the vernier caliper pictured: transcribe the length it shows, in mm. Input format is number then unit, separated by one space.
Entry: 11.5 mm
